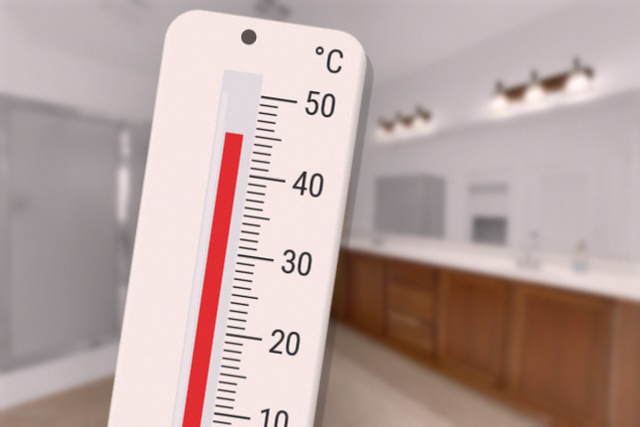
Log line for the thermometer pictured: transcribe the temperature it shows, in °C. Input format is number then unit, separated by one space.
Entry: 45 °C
